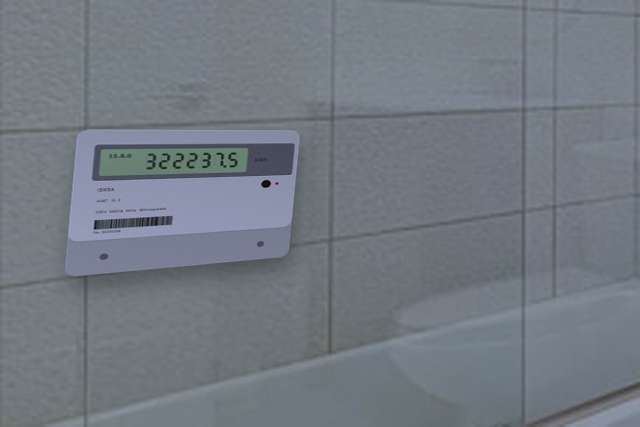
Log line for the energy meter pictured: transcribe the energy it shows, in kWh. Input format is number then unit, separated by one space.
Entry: 322237.5 kWh
